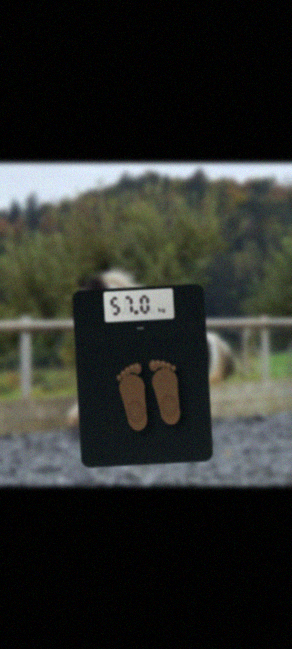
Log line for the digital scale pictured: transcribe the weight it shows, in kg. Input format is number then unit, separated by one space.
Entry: 57.0 kg
